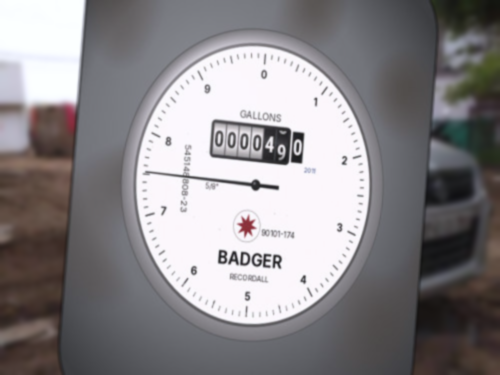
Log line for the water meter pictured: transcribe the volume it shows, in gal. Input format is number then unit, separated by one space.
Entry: 487.5 gal
